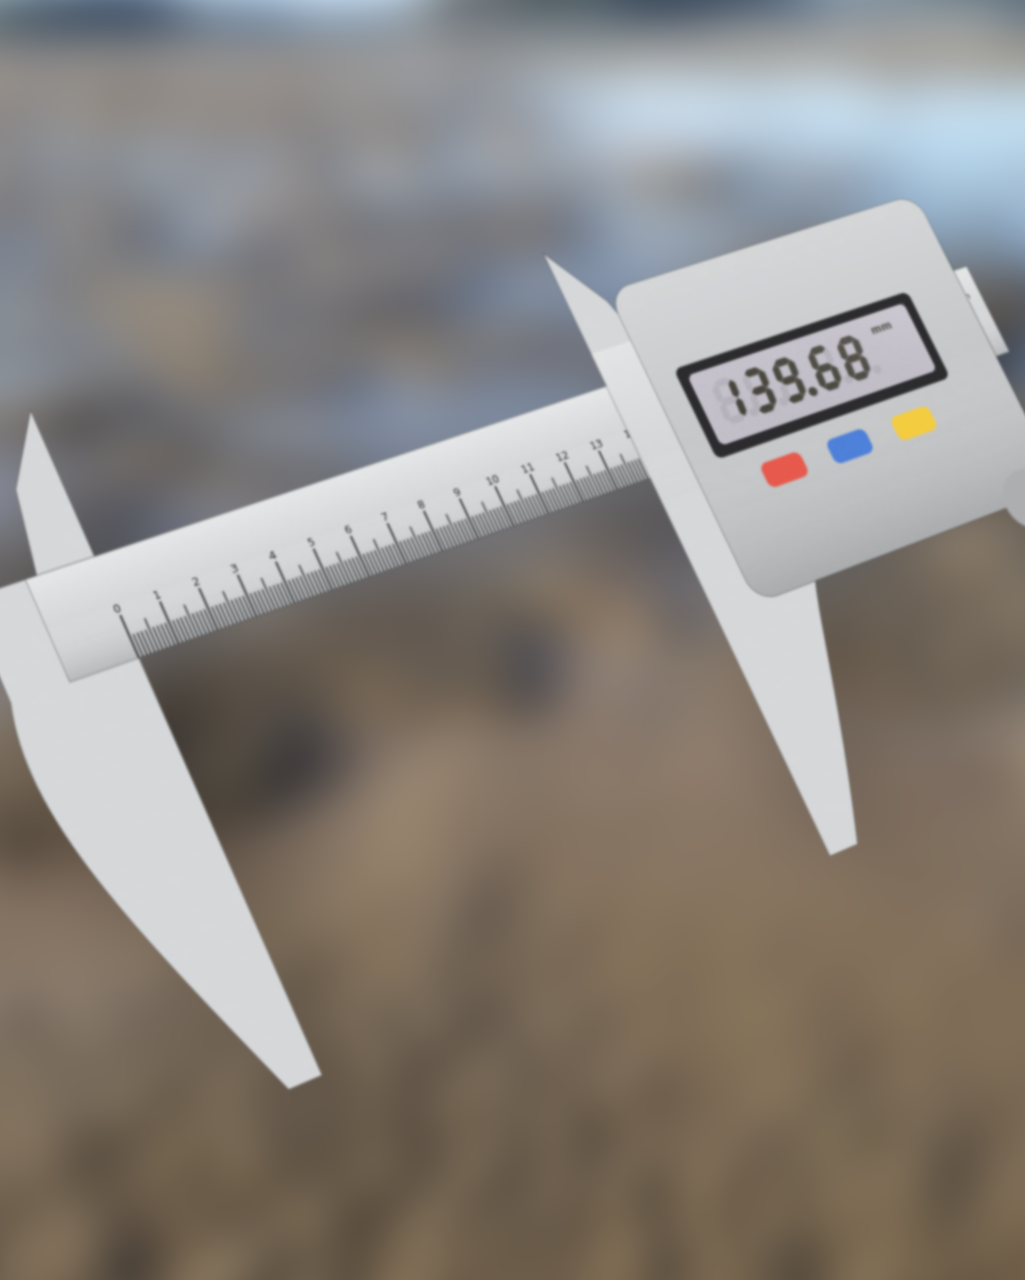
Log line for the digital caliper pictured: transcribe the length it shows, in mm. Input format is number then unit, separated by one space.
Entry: 139.68 mm
